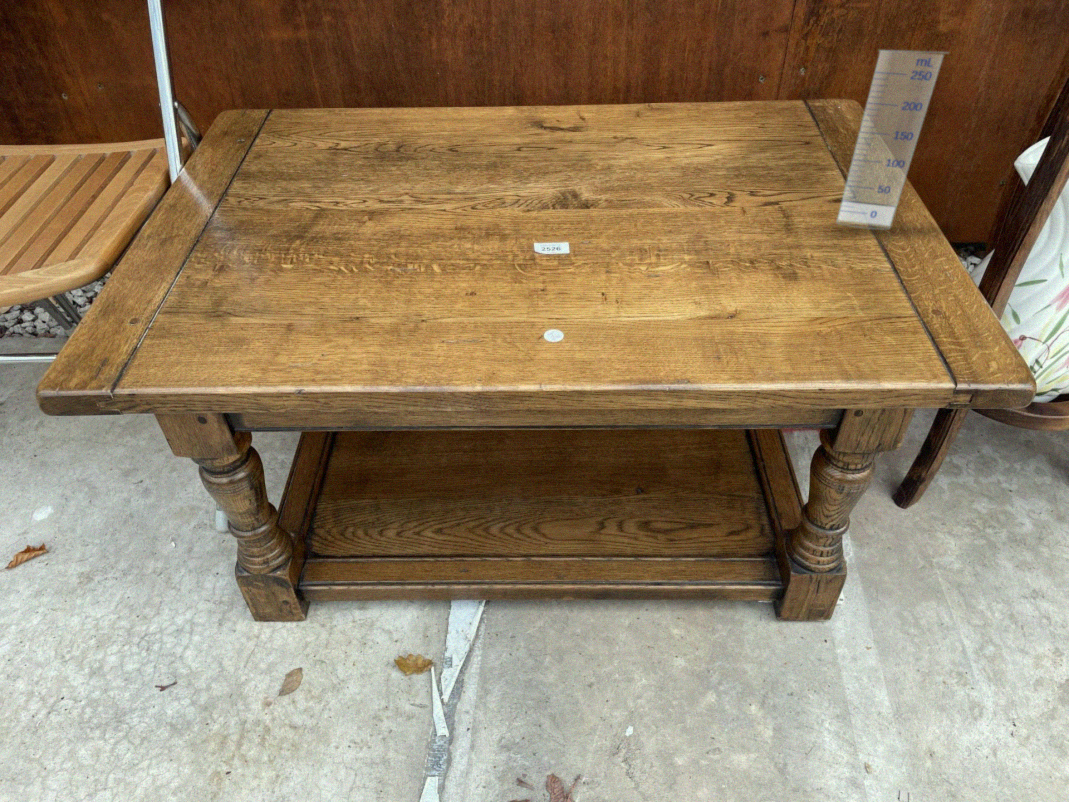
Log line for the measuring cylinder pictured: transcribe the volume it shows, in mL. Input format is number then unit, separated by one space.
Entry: 20 mL
